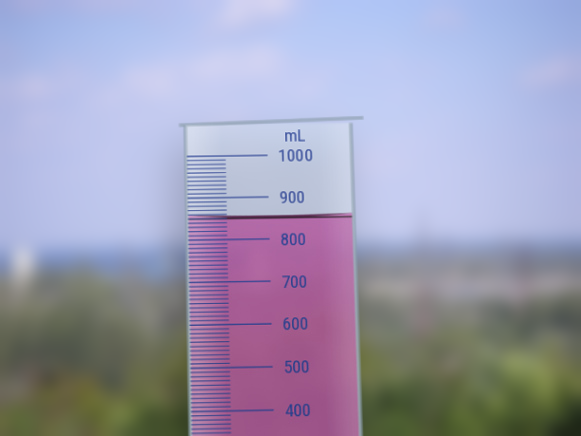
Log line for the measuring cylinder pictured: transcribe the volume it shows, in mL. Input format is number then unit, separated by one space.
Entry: 850 mL
